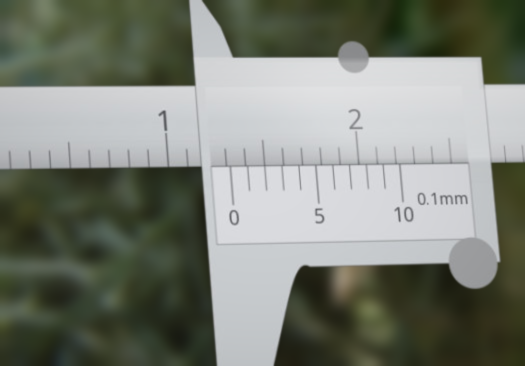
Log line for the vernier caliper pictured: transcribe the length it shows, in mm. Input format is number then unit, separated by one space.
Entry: 13.2 mm
